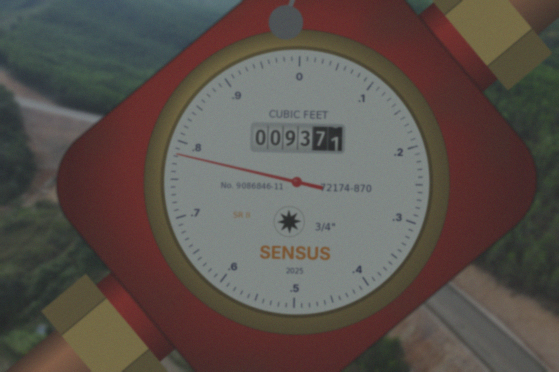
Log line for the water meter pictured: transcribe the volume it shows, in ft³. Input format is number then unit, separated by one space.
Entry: 9370.78 ft³
